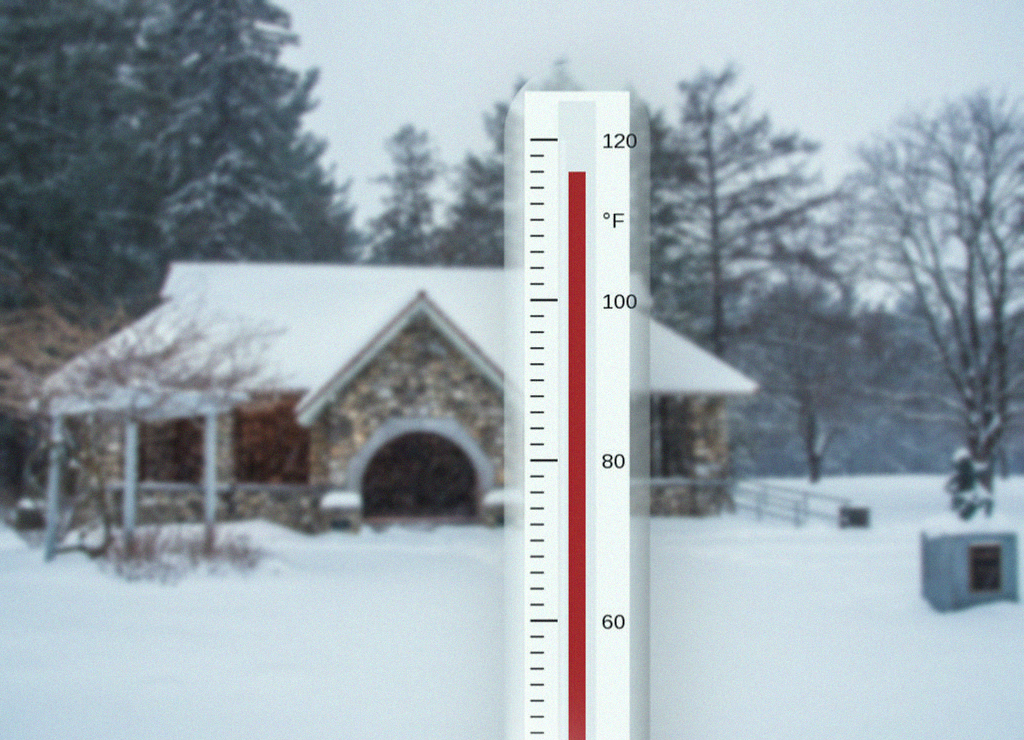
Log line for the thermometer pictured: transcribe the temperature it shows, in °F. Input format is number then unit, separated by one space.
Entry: 116 °F
